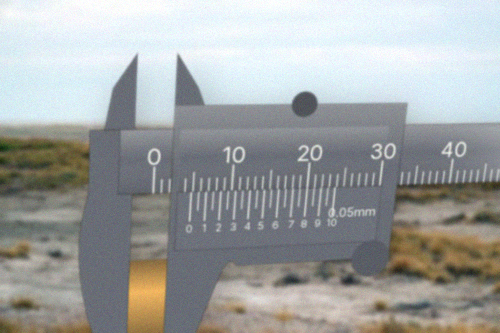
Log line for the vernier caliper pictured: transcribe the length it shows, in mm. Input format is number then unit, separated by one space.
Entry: 4.8 mm
